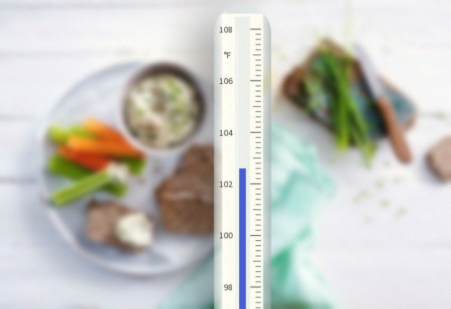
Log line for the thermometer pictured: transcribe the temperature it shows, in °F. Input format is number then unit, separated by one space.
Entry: 102.6 °F
